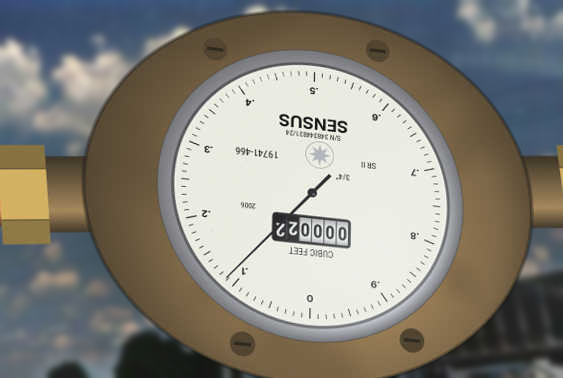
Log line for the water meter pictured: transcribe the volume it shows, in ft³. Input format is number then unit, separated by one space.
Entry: 22.11 ft³
